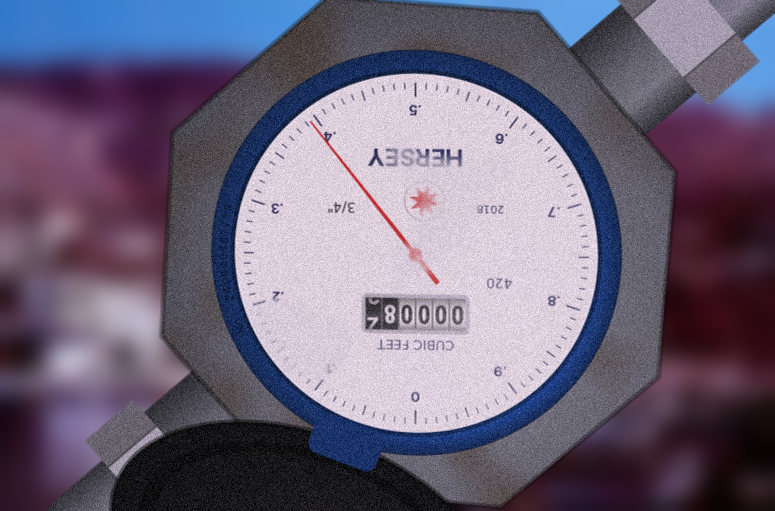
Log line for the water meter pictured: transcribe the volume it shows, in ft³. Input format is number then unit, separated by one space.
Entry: 82.39 ft³
